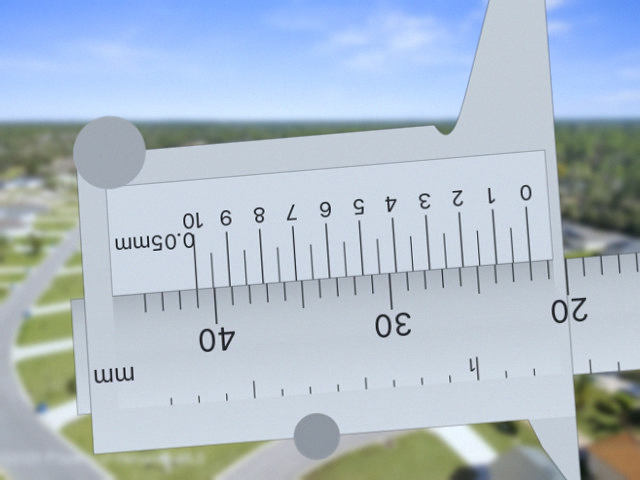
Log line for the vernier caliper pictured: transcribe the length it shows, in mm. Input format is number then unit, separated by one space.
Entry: 22.0 mm
